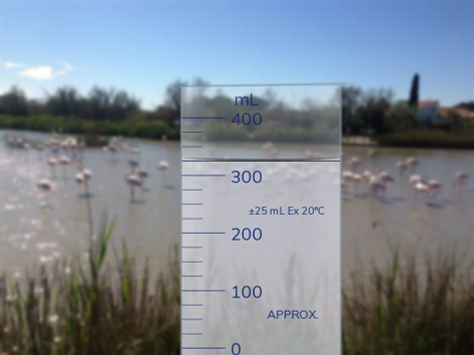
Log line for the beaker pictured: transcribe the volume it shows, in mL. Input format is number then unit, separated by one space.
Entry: 325 mL
